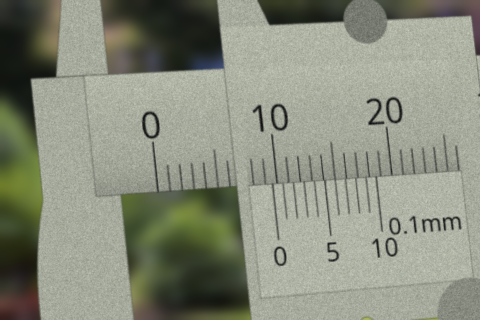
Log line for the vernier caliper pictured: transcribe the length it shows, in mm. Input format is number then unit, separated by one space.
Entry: 9.6 mm
